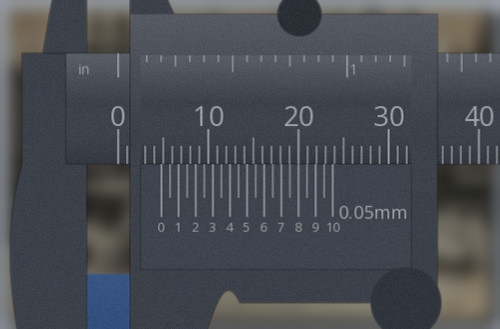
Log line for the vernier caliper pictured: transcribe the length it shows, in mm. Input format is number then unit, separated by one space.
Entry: 4.8 mm
